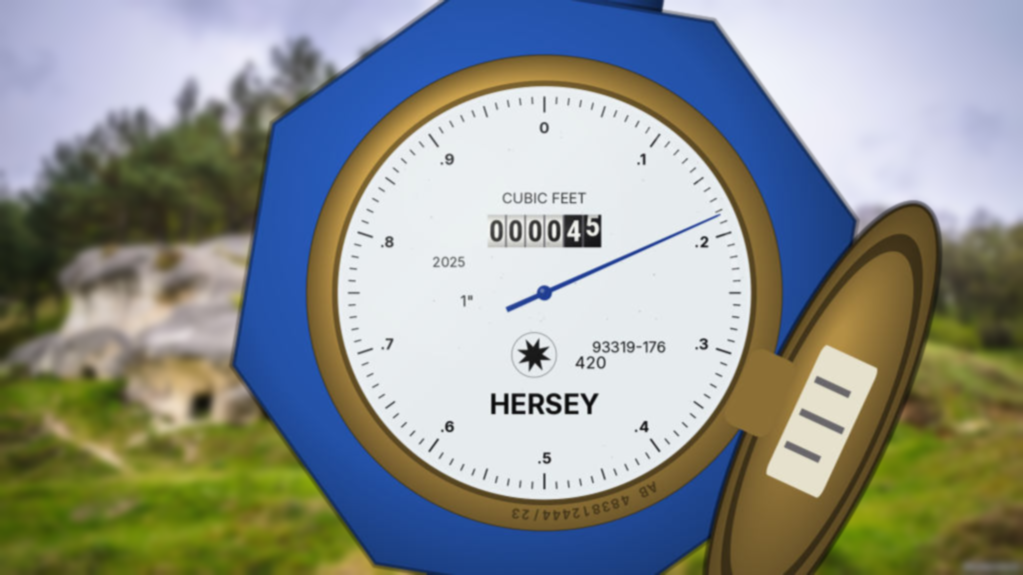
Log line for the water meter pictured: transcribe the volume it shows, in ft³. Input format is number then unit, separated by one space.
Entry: 45.18 ft³
